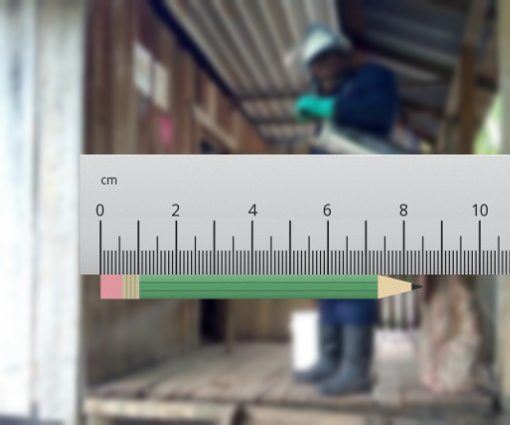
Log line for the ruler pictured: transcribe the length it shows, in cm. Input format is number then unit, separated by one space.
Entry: 8.5 cm
